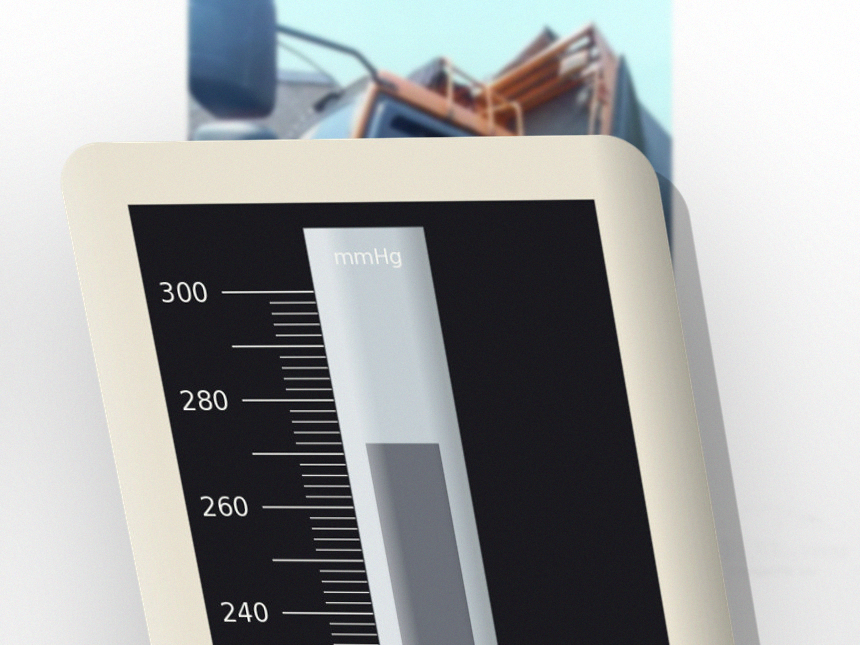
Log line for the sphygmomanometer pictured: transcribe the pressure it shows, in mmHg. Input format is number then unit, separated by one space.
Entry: 272 mmHg
